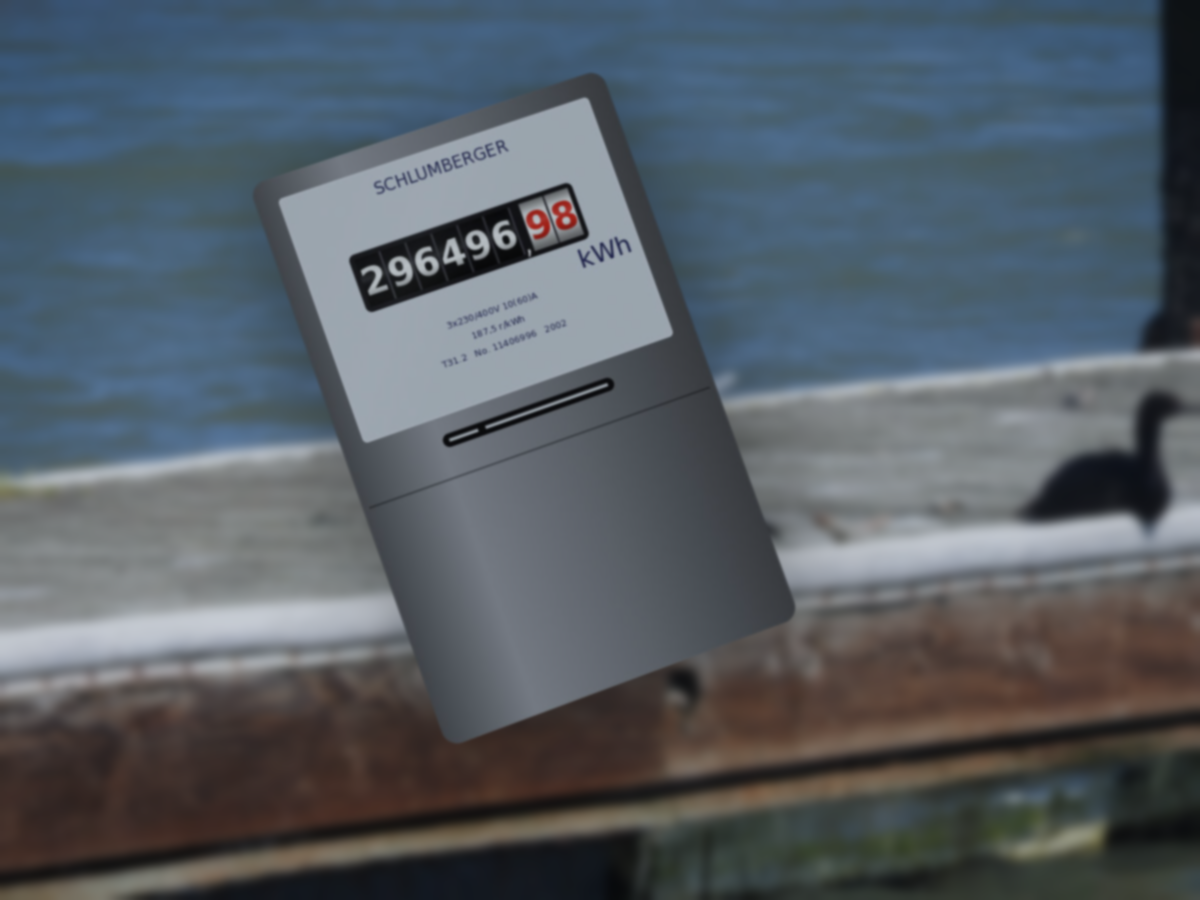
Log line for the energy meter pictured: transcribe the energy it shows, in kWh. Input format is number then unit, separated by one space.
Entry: 296496.98 kWh
